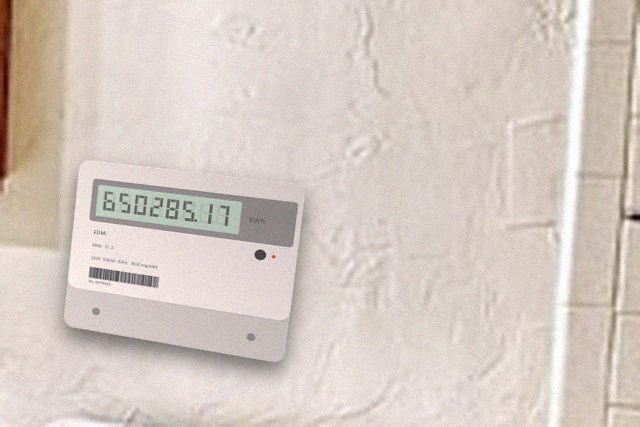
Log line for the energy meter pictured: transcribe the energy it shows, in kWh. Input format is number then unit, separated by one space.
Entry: 650285.17 kWh
